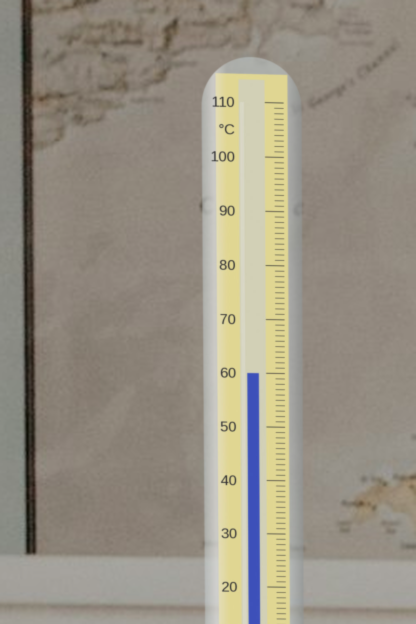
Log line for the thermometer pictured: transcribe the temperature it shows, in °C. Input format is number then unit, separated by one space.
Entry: 60 °C
